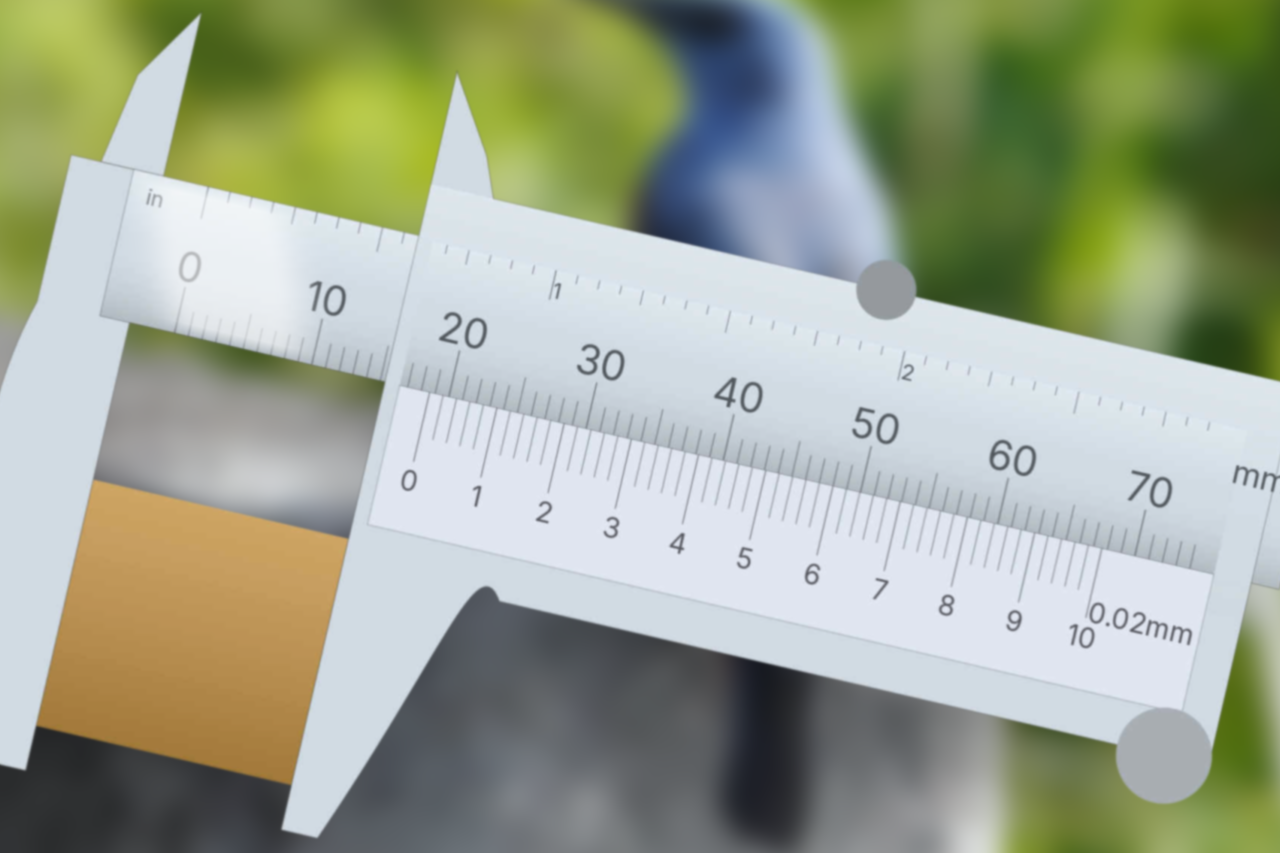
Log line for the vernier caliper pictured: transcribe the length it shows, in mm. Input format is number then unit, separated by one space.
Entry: 18.6 mm
